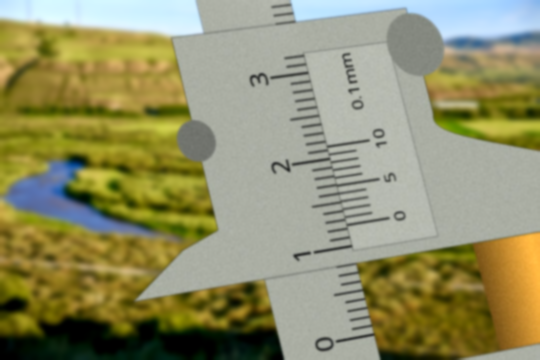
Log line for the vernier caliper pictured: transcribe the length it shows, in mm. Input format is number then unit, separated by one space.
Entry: 12.4 mm
